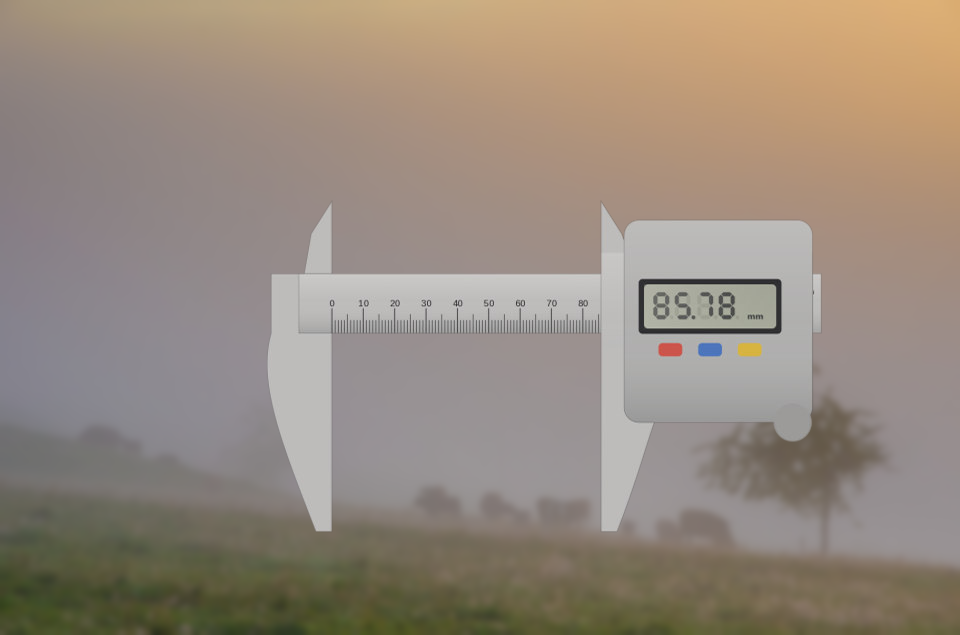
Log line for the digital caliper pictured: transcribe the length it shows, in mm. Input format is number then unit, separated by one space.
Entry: 85.78 mm
